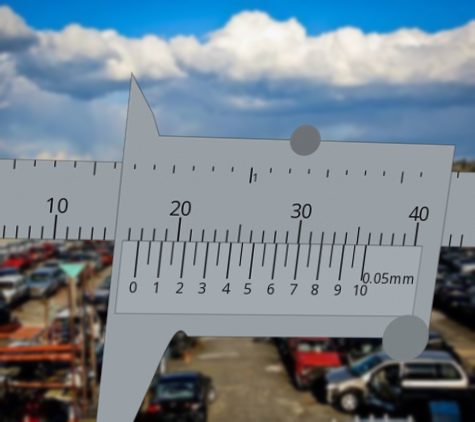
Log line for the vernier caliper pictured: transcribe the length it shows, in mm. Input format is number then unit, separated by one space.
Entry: 16.8 mm
